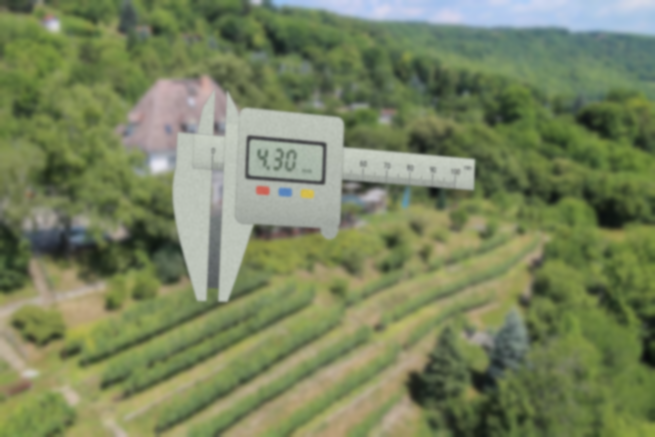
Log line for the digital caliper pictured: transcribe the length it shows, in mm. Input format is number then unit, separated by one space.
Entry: 4.30 mm
